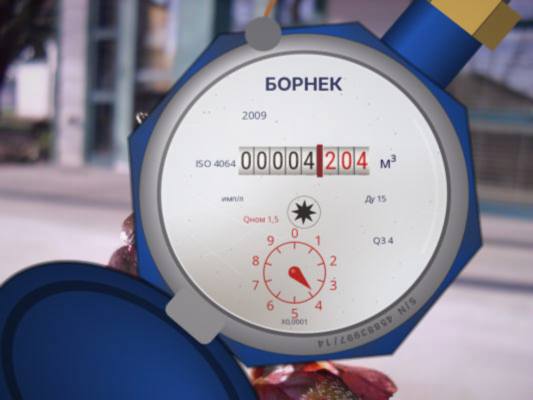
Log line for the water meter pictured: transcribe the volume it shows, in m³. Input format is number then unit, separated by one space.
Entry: 4.2043 m³
